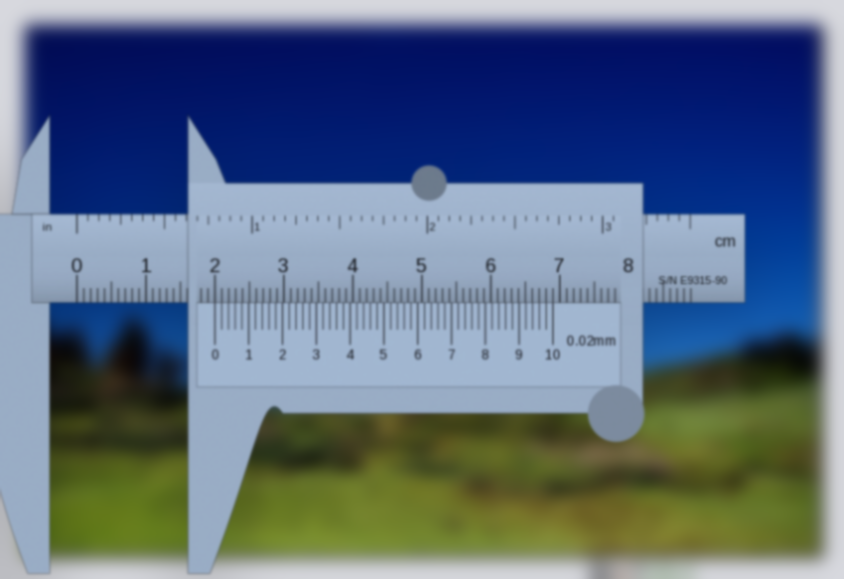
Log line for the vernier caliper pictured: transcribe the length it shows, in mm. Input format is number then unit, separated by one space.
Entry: 20.0 mm
